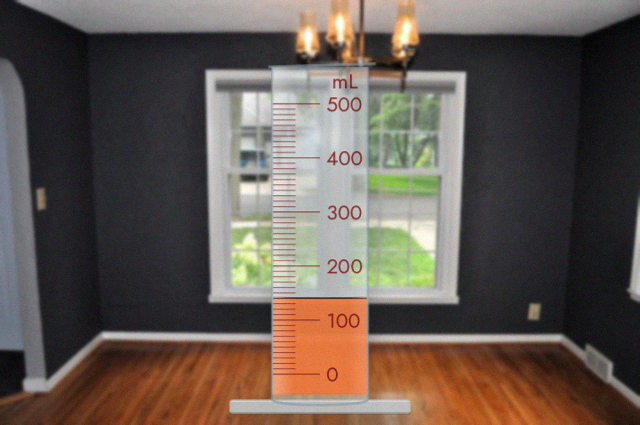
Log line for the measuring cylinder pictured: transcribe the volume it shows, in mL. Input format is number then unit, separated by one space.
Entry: 140 mL
